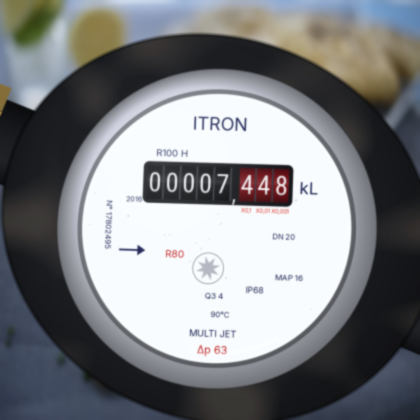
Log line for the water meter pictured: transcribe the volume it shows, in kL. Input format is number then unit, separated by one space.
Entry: 7.448 kL
